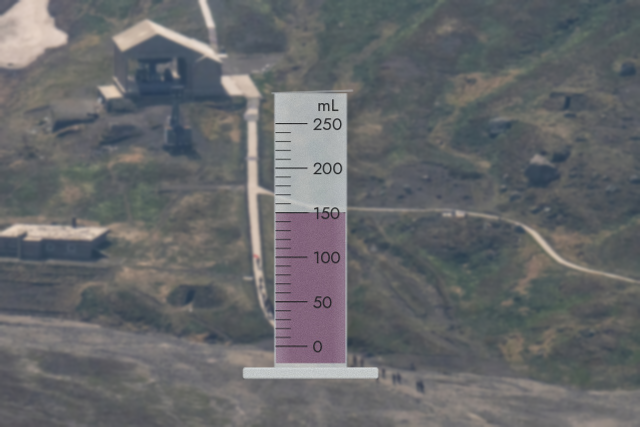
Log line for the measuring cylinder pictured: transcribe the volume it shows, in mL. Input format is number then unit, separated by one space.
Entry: 150 mL
